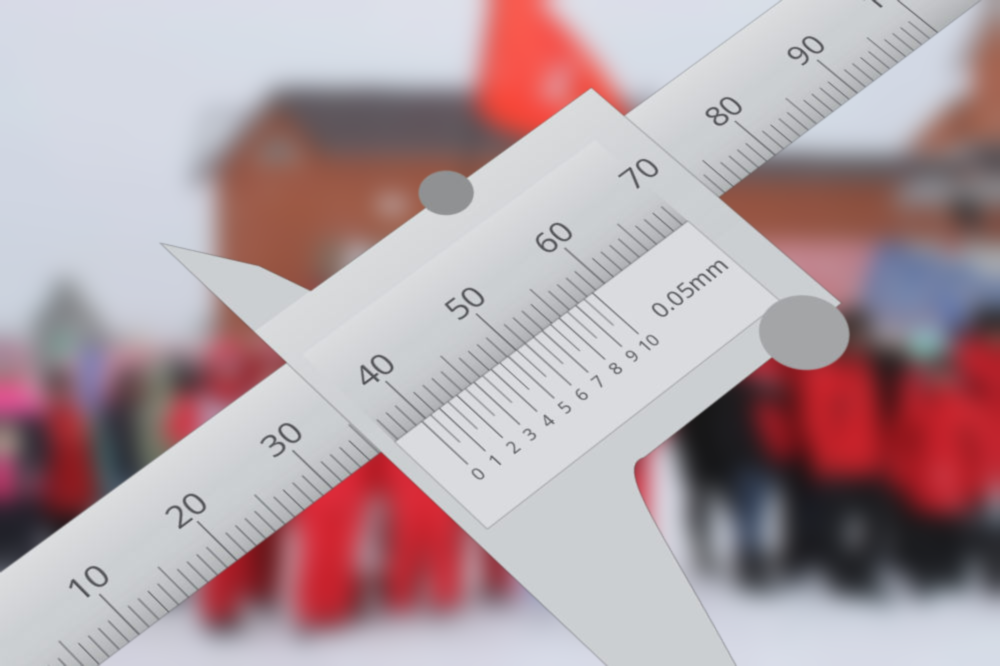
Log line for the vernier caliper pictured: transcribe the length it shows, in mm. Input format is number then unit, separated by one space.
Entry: 39.6 mm
